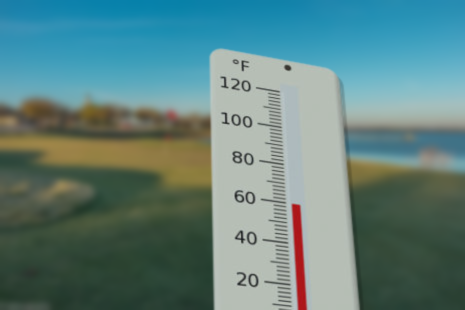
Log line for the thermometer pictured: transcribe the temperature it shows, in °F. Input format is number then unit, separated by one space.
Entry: 60 °F
